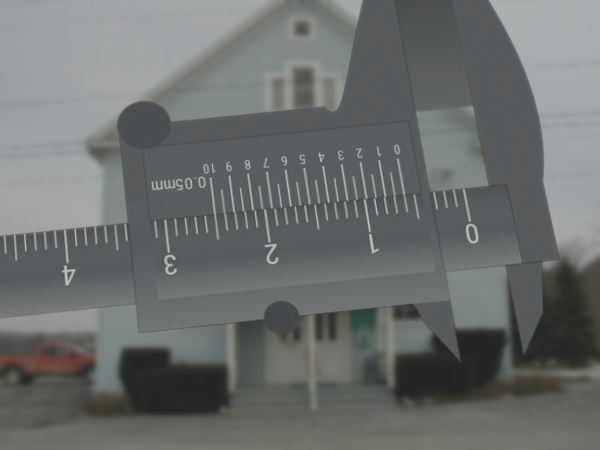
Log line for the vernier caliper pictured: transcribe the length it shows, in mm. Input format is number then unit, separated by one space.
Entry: 6.0 mm
